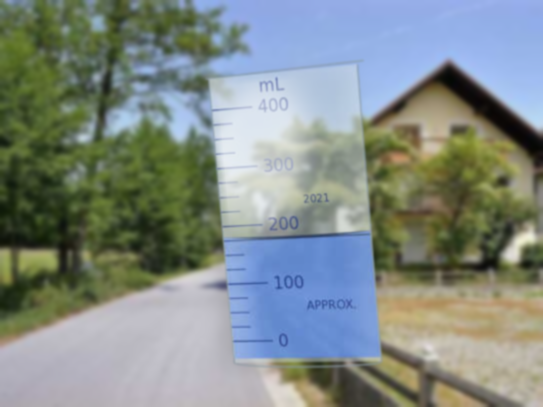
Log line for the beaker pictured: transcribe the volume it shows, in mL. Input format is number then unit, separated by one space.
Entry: 175 mL
